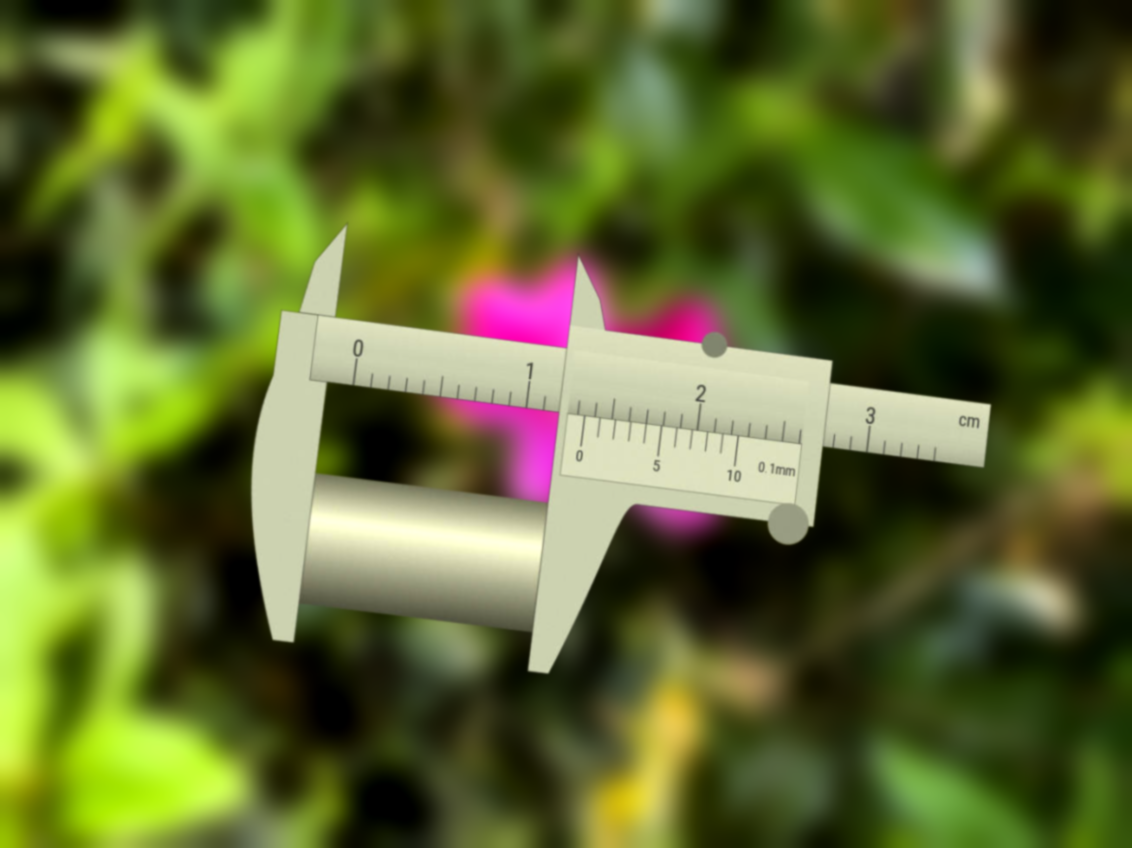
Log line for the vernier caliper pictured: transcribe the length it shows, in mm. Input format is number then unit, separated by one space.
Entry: 13.4 mm
